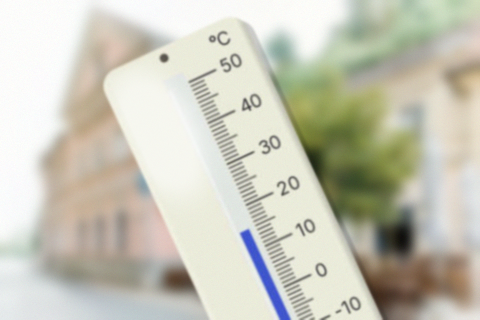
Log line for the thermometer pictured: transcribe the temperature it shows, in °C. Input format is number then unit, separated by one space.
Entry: 15 °C
